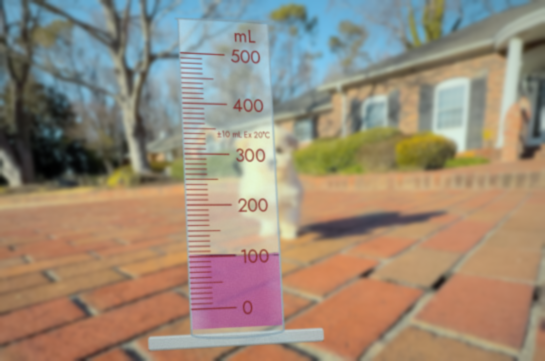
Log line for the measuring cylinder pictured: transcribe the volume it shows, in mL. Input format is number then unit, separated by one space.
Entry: 100 mL
